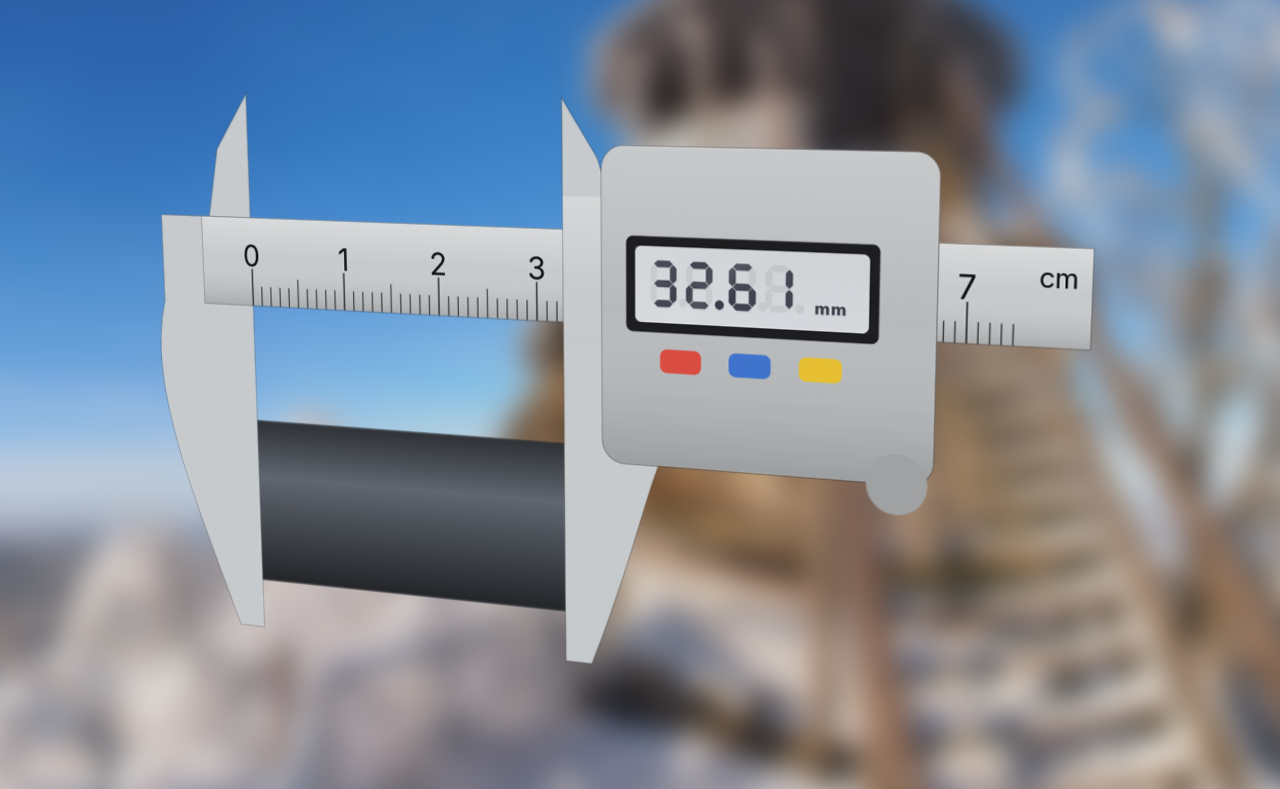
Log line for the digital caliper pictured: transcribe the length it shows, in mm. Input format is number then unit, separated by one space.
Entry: 32.61 mm
